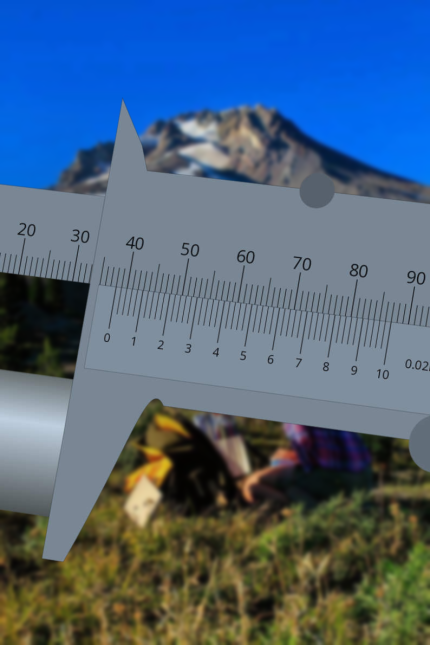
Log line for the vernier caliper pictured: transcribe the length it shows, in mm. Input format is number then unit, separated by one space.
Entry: 38.0 mm
